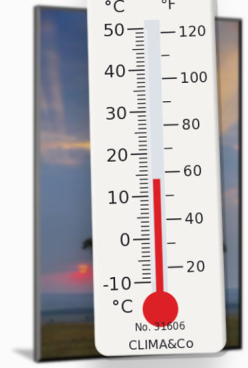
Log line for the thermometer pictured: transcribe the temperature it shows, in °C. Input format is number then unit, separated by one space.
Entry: 14 °C
